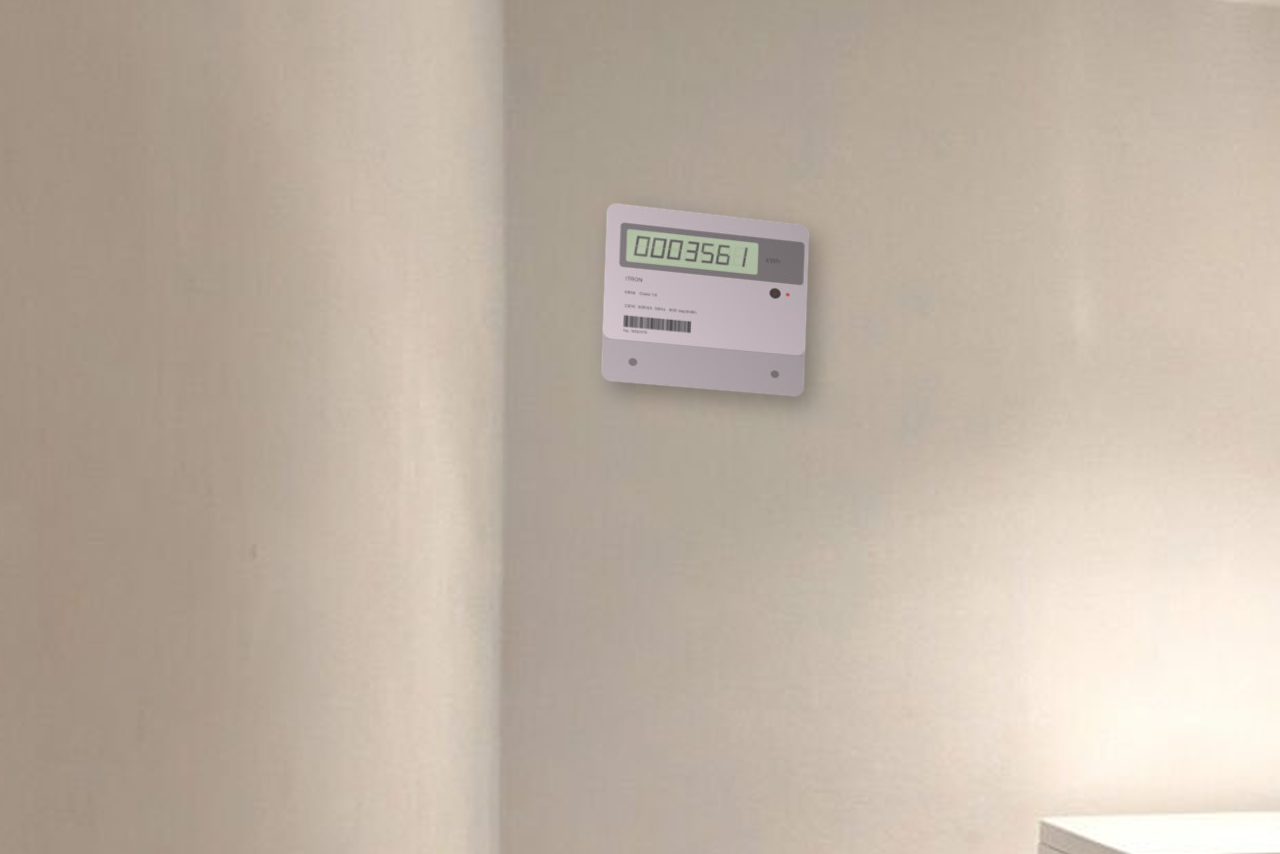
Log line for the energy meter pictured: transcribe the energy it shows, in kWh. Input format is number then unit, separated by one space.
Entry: 3561 kWh
